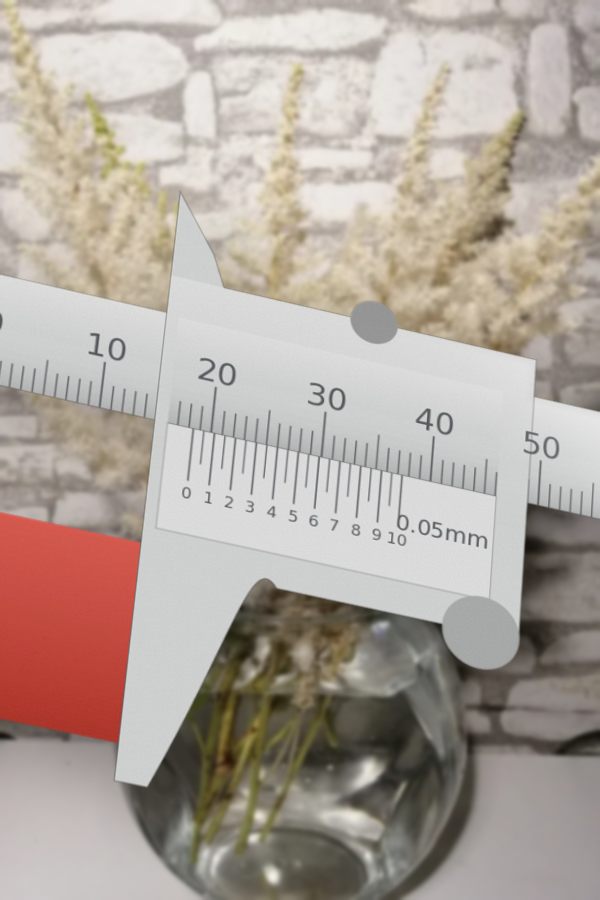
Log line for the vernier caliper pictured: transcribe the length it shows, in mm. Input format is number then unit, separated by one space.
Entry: 18.4 mm
